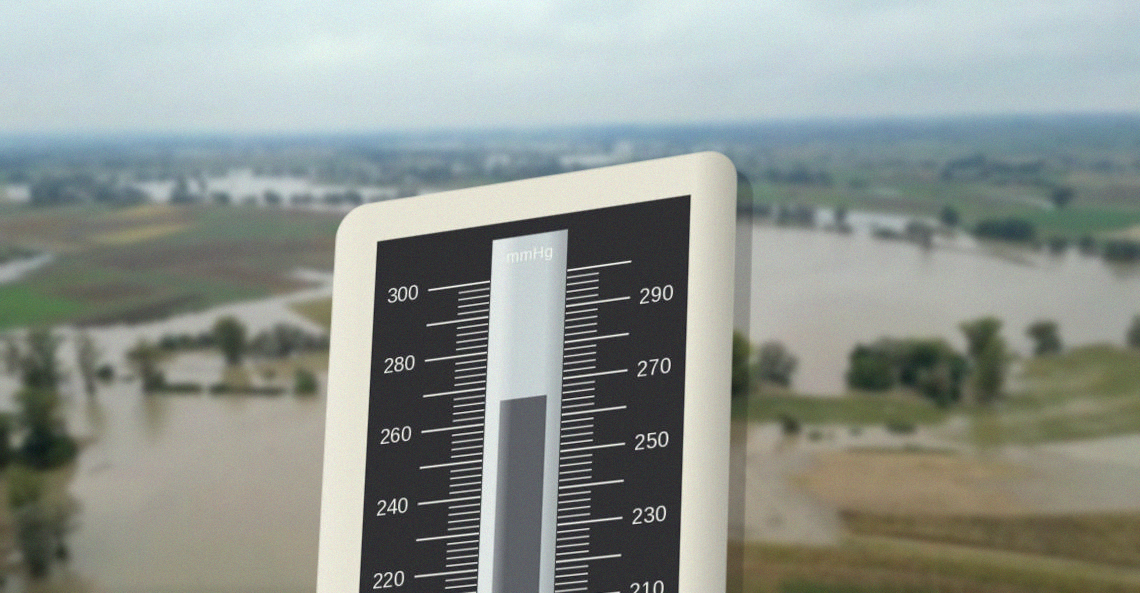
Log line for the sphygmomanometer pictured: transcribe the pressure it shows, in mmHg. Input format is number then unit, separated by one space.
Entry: 266 mmHg
